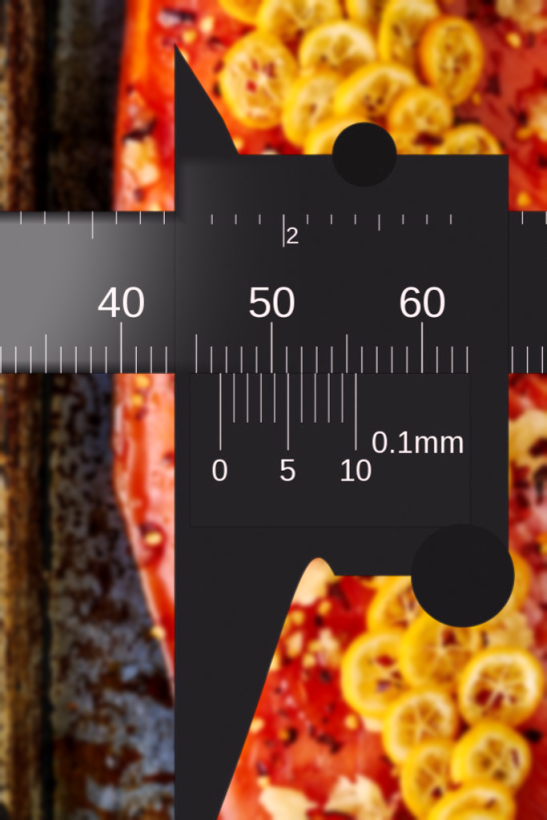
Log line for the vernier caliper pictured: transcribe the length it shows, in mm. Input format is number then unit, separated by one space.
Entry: 46.6 mm
